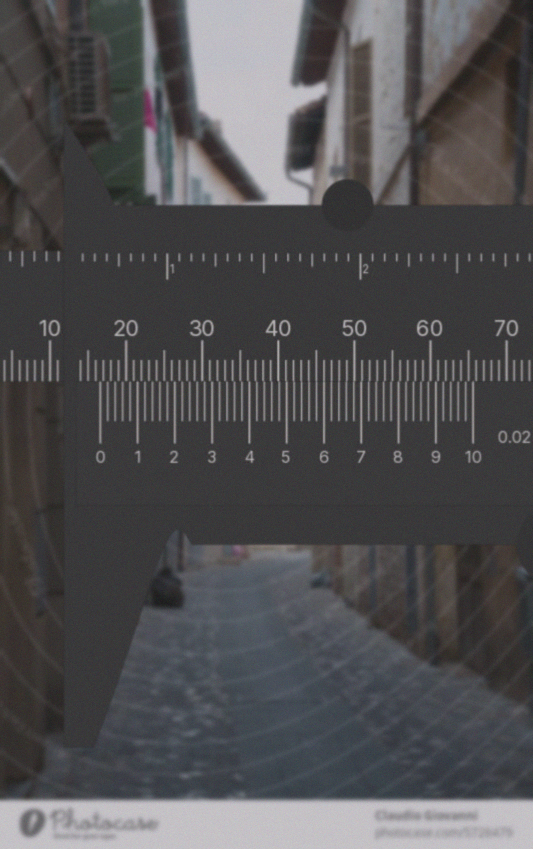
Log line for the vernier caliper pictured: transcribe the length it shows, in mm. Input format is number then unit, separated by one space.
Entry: 16.6 mm
